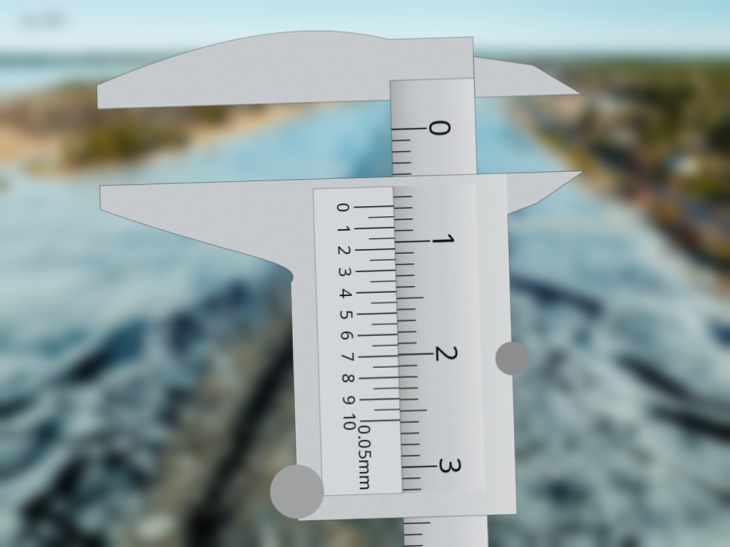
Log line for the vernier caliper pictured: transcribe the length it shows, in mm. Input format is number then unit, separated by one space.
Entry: 6.8 mm
